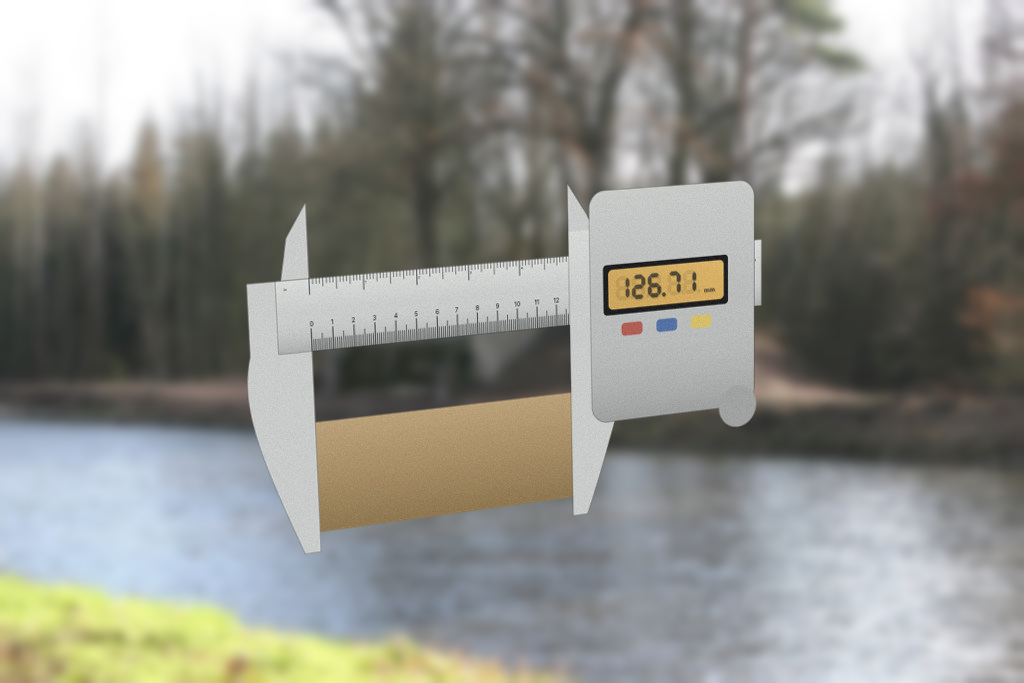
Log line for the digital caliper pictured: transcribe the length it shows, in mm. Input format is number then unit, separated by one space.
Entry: 126.71 mm
